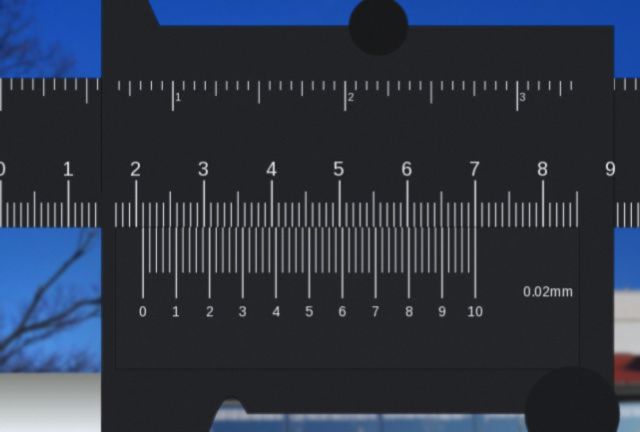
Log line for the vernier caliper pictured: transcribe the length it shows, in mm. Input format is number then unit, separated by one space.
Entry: 21.0 mm
